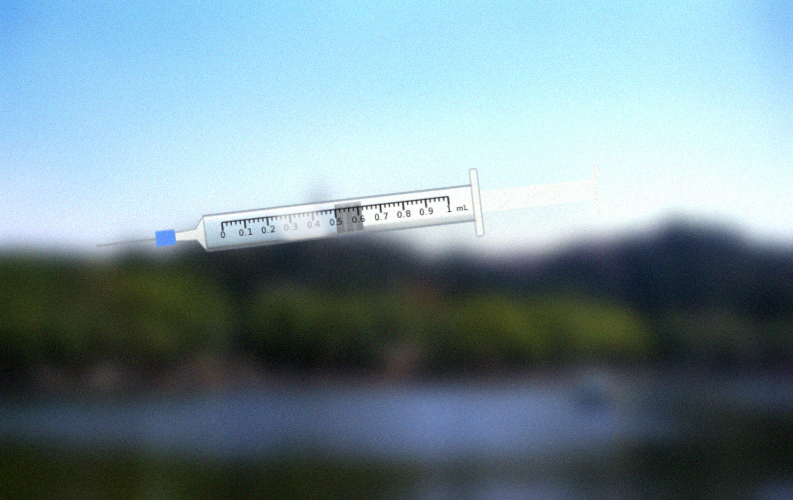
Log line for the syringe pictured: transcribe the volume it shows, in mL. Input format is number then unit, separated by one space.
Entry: 0.5 mL
